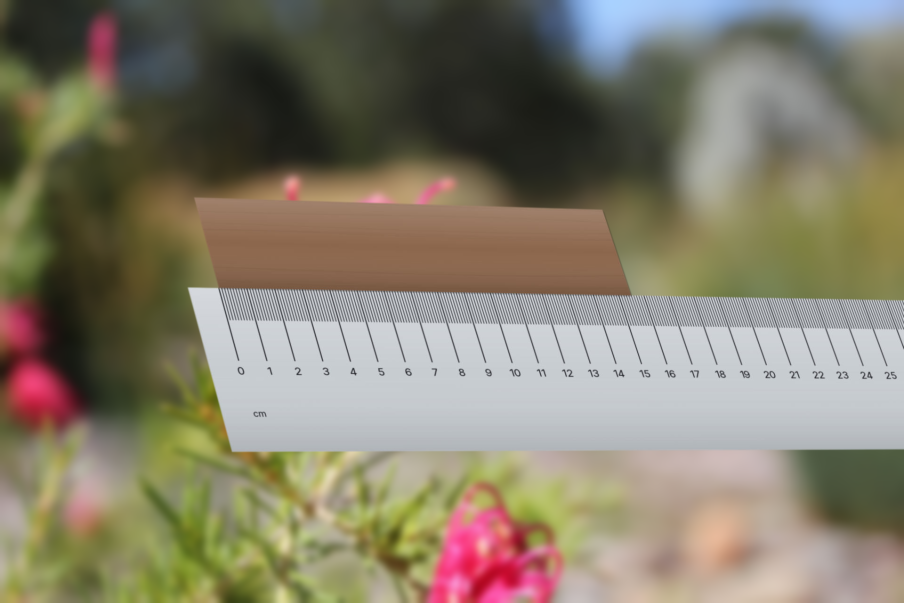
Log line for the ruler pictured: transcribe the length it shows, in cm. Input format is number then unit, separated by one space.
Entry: 15.5 cm
